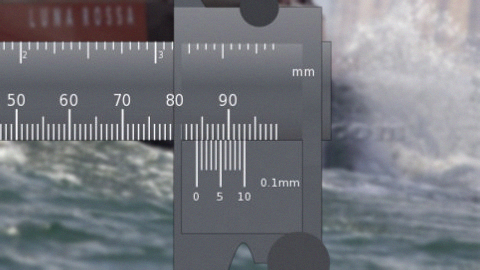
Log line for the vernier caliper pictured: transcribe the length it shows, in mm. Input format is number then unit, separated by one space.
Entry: 84.0 mm
